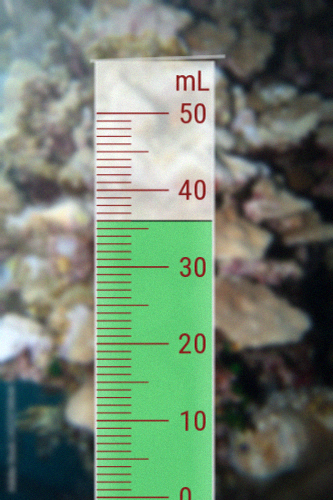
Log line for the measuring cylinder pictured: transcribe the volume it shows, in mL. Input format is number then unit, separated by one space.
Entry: 36 mL
